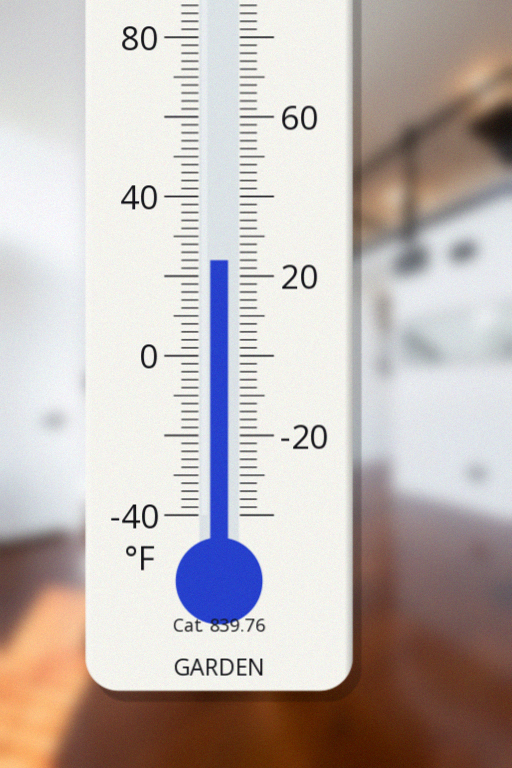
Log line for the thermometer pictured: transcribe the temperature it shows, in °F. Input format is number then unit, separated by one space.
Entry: 24 °F
